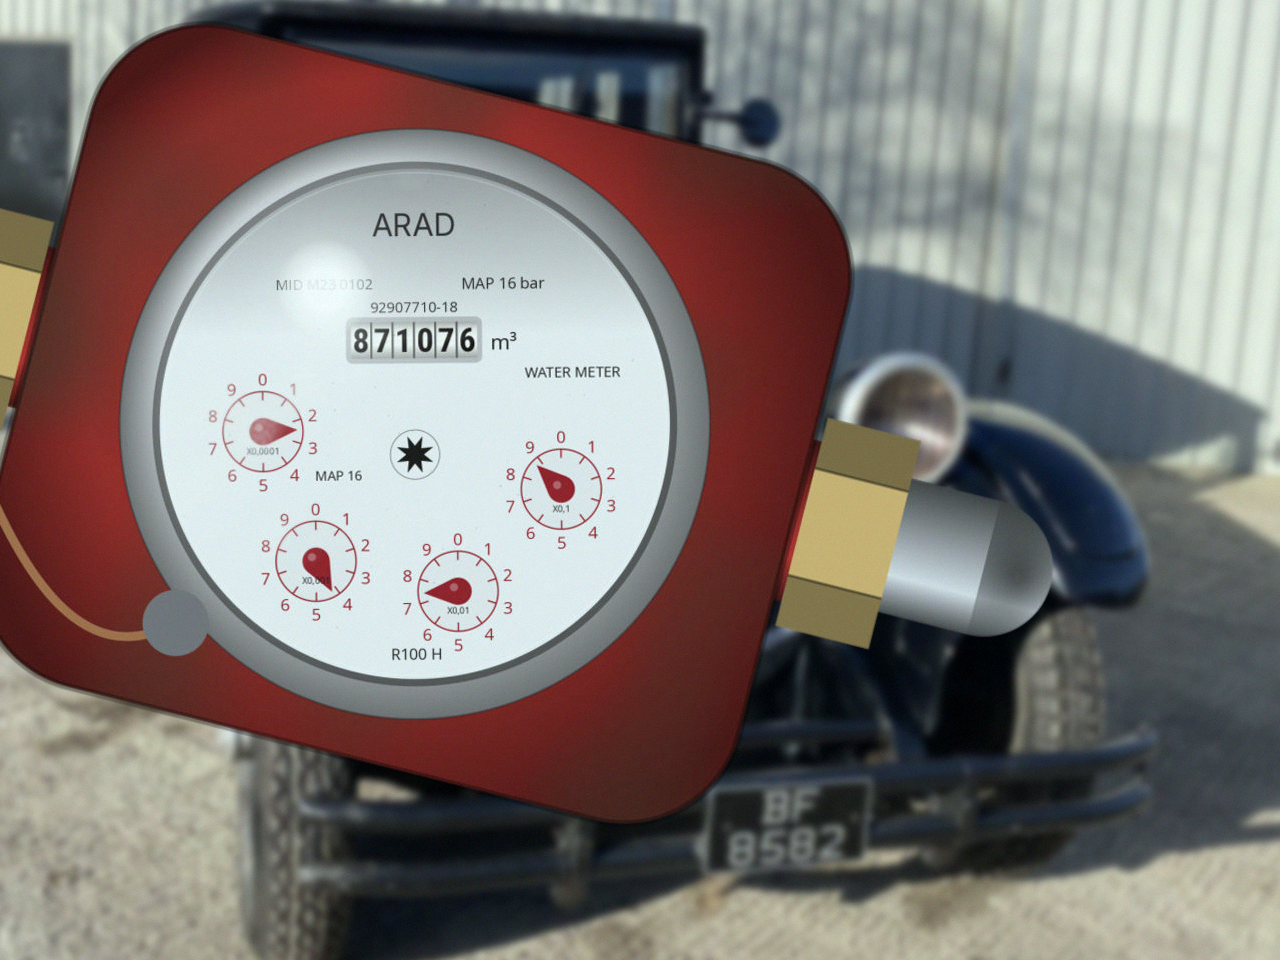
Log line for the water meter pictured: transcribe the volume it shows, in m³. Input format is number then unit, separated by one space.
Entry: 871076.8742 m³
